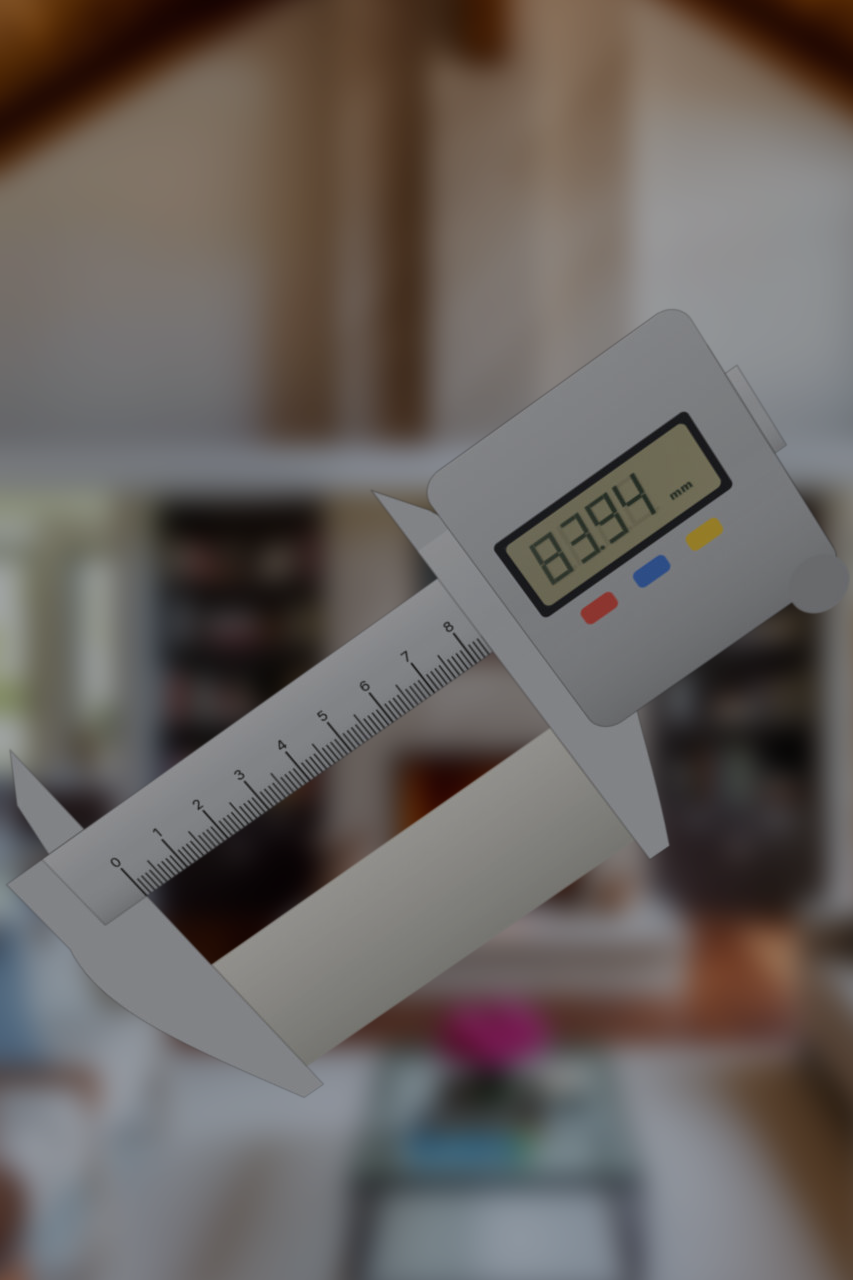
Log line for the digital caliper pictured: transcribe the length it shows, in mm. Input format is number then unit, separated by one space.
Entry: 83.94 mm
